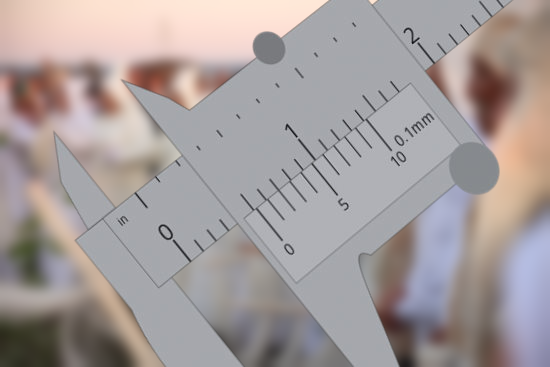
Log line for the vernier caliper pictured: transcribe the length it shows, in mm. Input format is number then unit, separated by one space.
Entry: 5.2 mm
